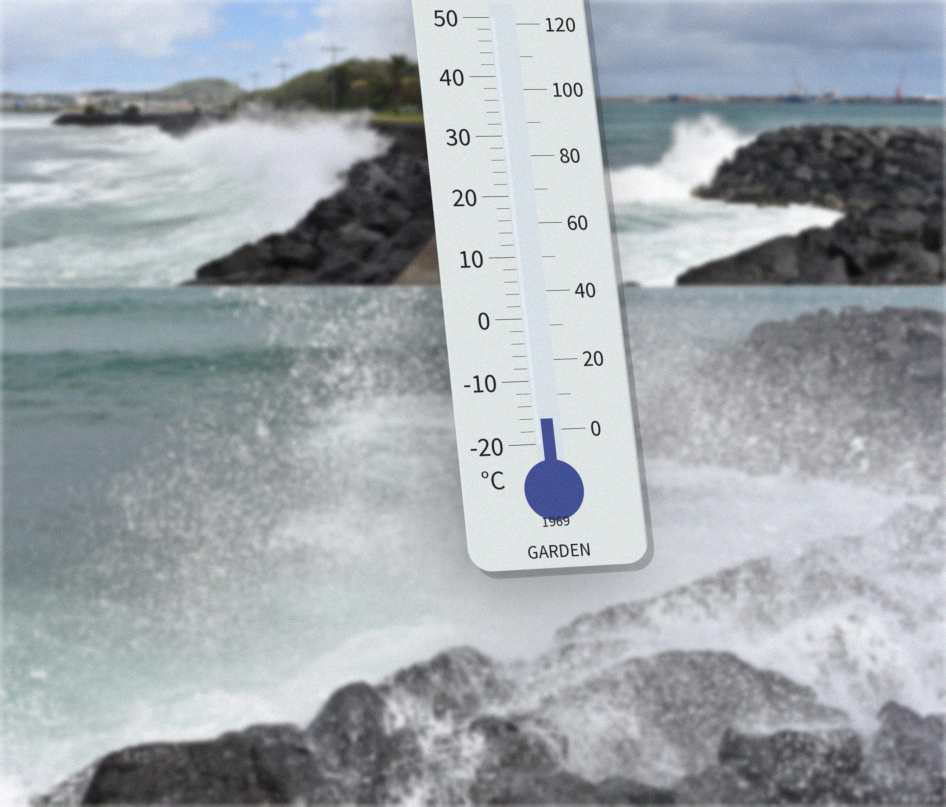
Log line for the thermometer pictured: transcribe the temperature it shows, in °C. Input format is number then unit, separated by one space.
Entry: -16 °C
